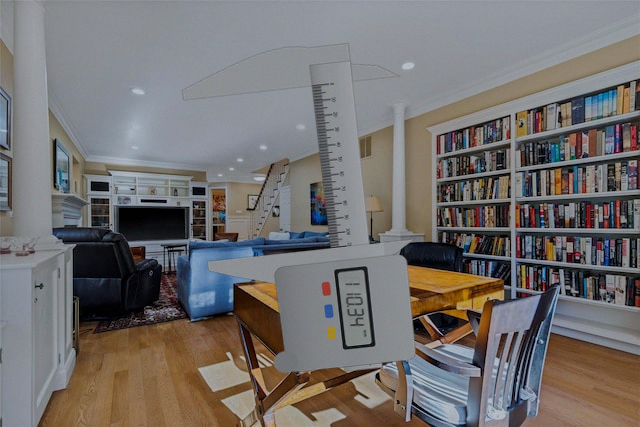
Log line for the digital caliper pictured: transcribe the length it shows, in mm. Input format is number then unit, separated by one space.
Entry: 110.34 mm
